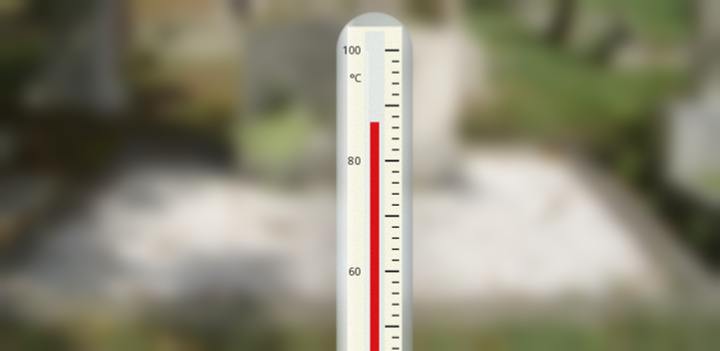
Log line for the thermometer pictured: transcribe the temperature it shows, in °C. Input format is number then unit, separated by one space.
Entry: 87 °C
